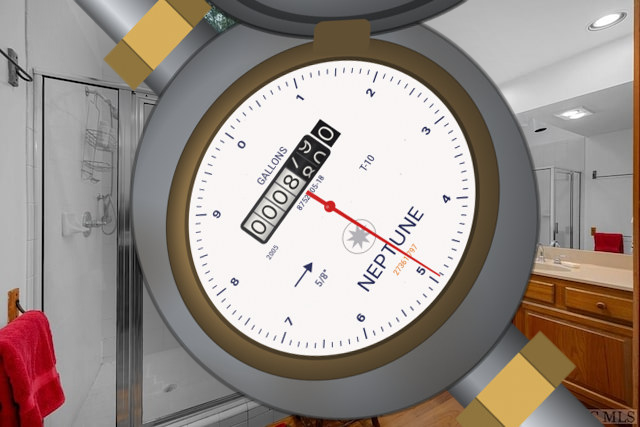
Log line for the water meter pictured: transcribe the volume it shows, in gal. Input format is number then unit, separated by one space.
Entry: 8794.9 gal
